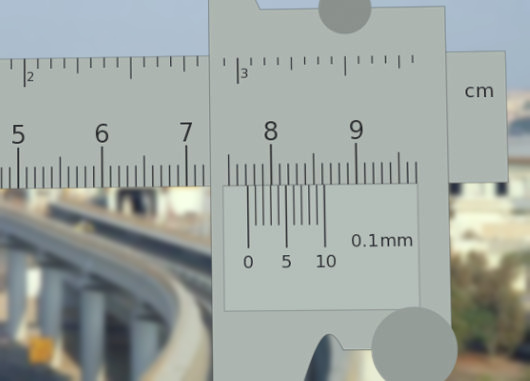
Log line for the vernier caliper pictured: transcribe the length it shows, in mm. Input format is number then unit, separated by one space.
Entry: 77.2 mm
